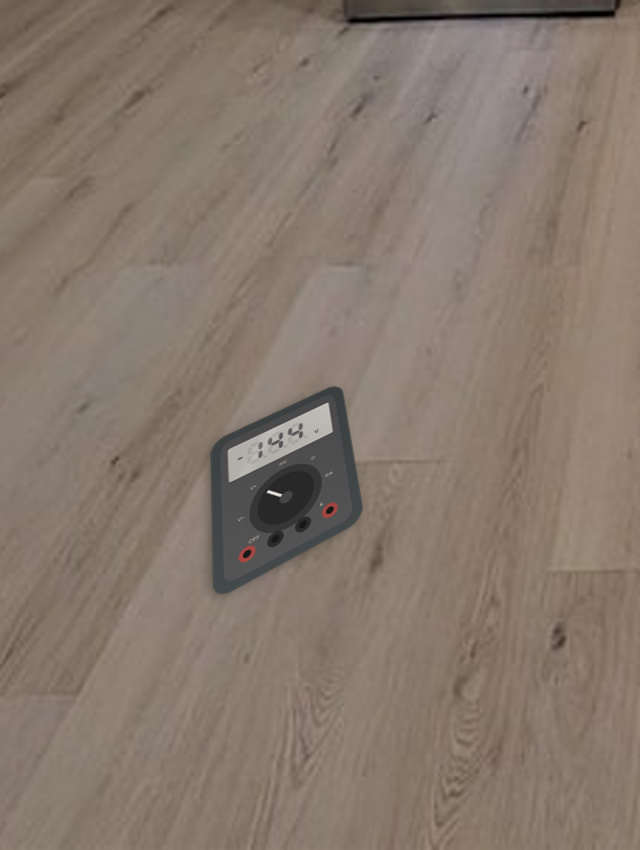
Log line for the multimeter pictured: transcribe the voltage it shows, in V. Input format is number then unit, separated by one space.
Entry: -144 V
